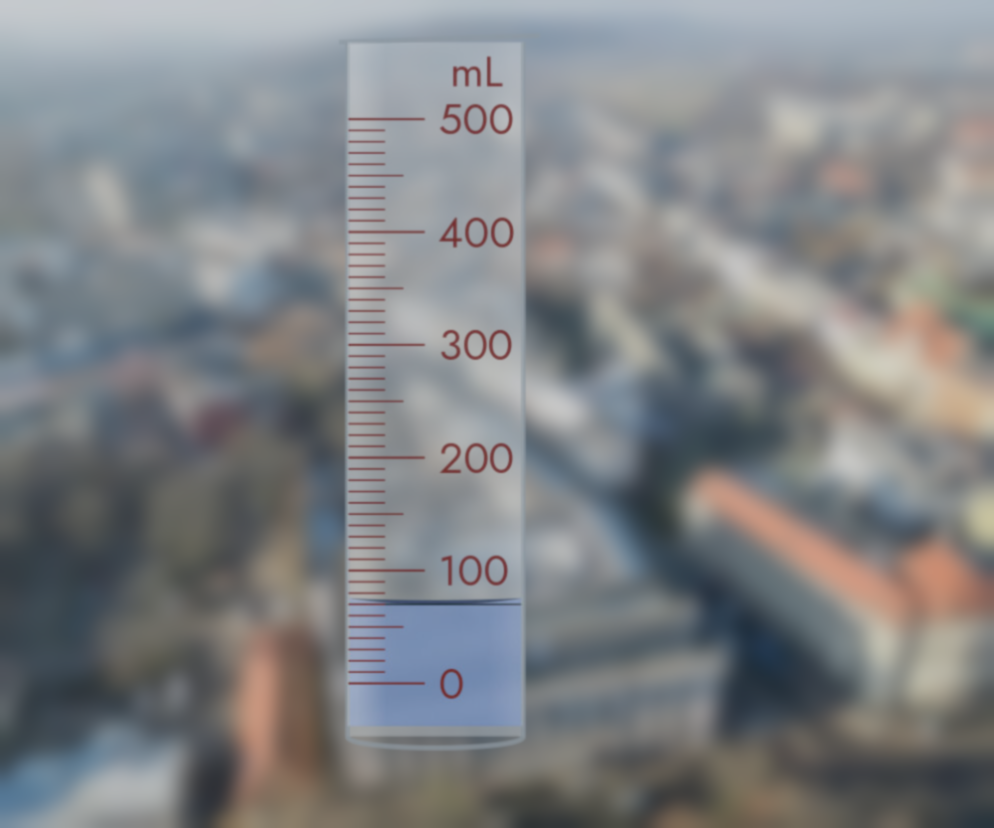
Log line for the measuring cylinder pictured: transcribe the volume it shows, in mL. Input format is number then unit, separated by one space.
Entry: 70 mL
